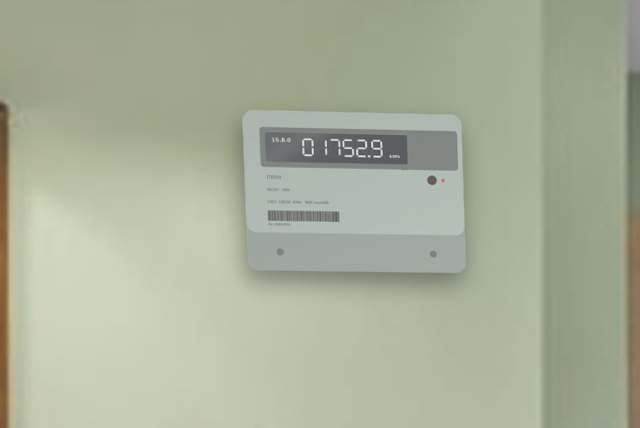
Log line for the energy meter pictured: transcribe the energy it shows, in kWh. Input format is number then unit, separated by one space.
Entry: 1752.9 kWh
